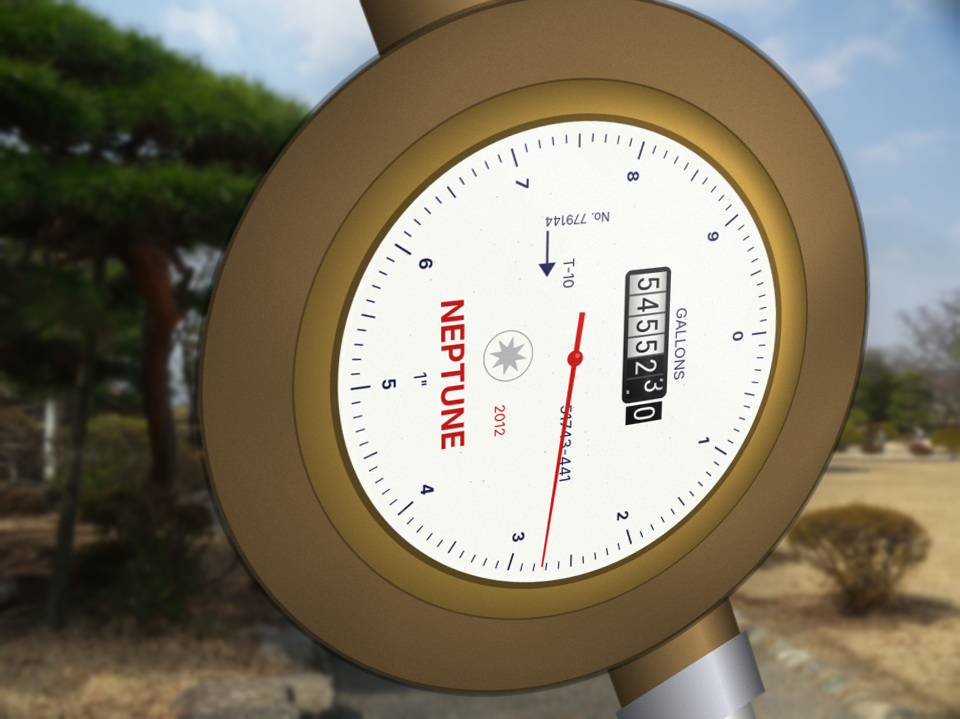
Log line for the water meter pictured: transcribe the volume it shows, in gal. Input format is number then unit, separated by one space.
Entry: 5455232.7 gal
